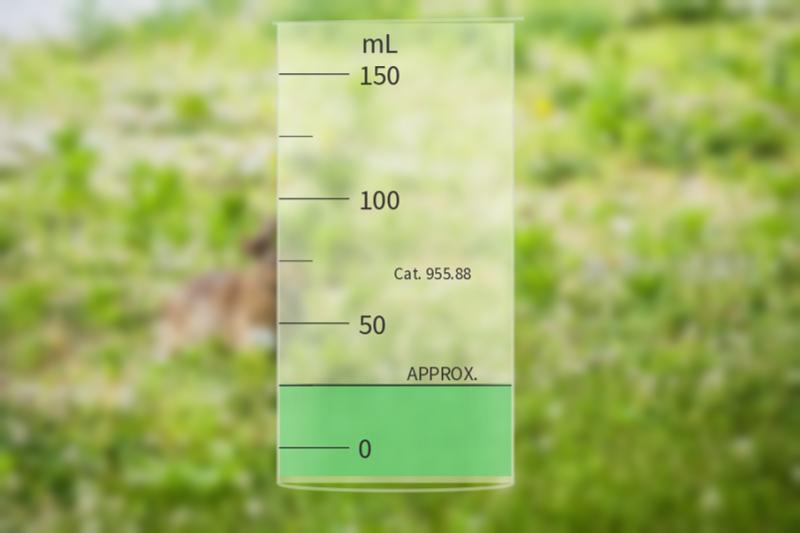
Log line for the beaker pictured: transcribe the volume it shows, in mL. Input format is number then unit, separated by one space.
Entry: 25 mL
